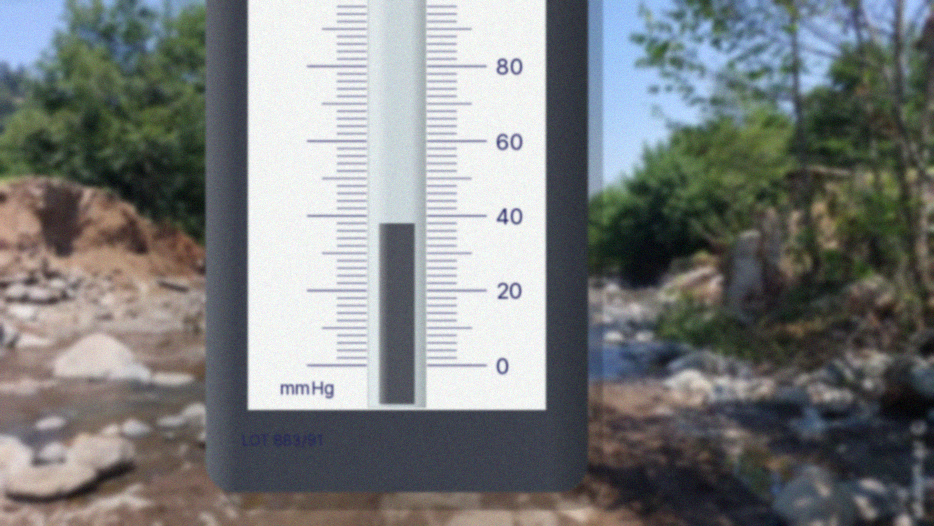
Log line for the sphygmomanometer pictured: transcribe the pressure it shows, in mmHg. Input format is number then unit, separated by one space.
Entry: 38 mmHg
